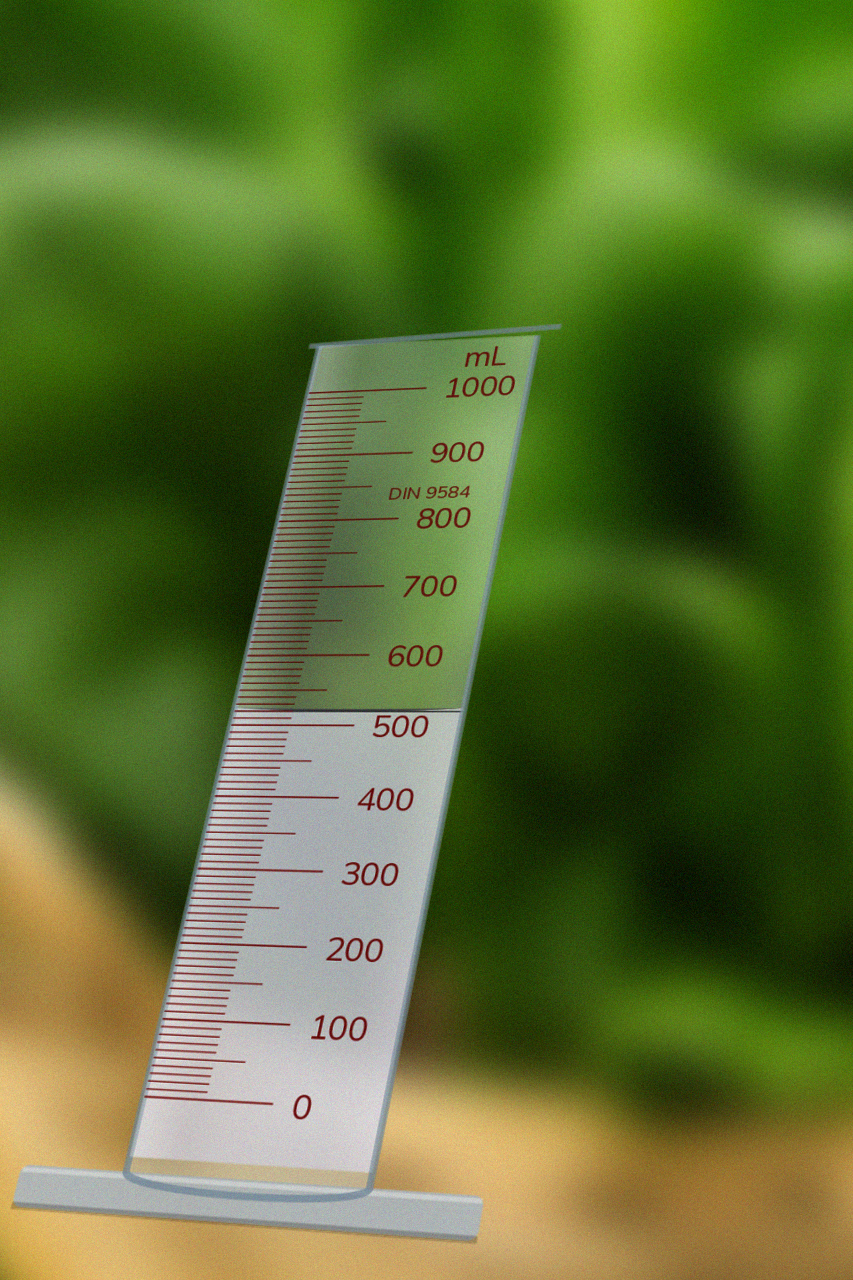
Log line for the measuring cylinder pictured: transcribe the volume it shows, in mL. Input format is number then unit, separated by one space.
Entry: 520 mL
